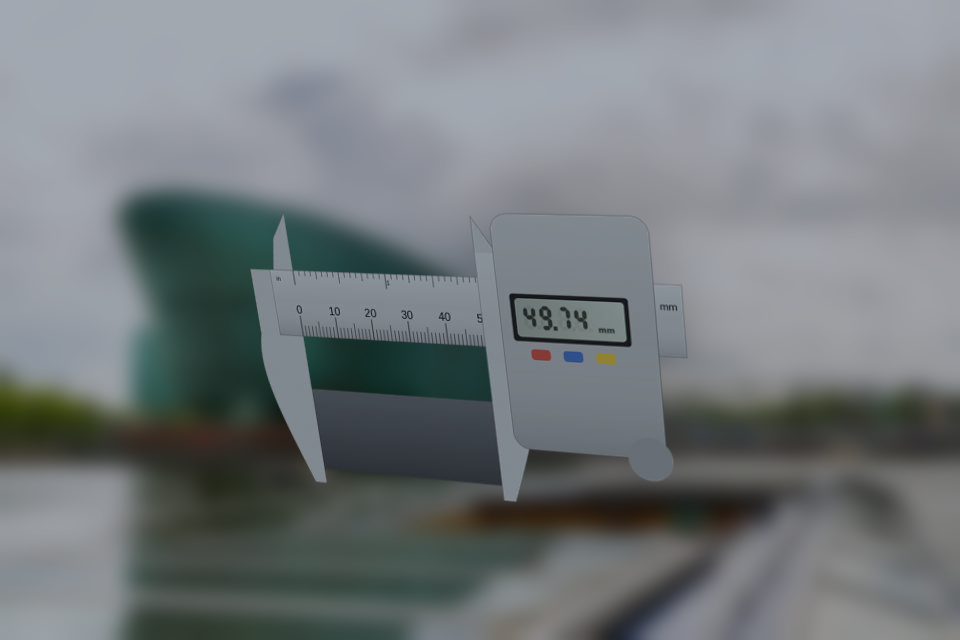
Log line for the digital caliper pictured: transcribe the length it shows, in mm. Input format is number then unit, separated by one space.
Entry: 49.74 mm
